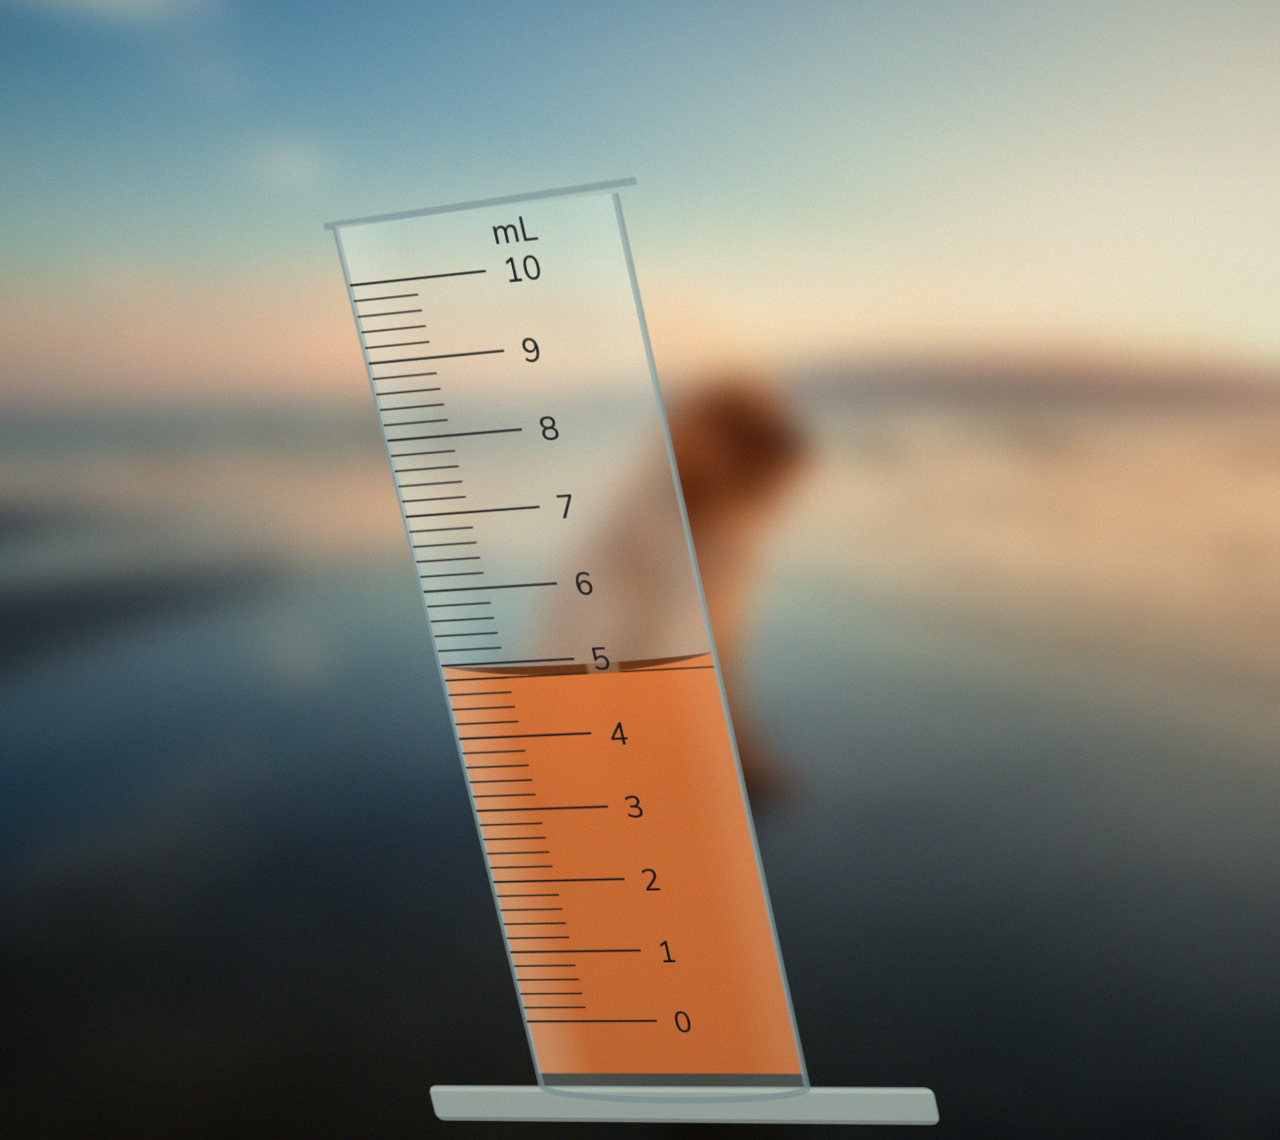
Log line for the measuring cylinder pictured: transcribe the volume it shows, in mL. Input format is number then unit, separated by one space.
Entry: 4.8 mL
